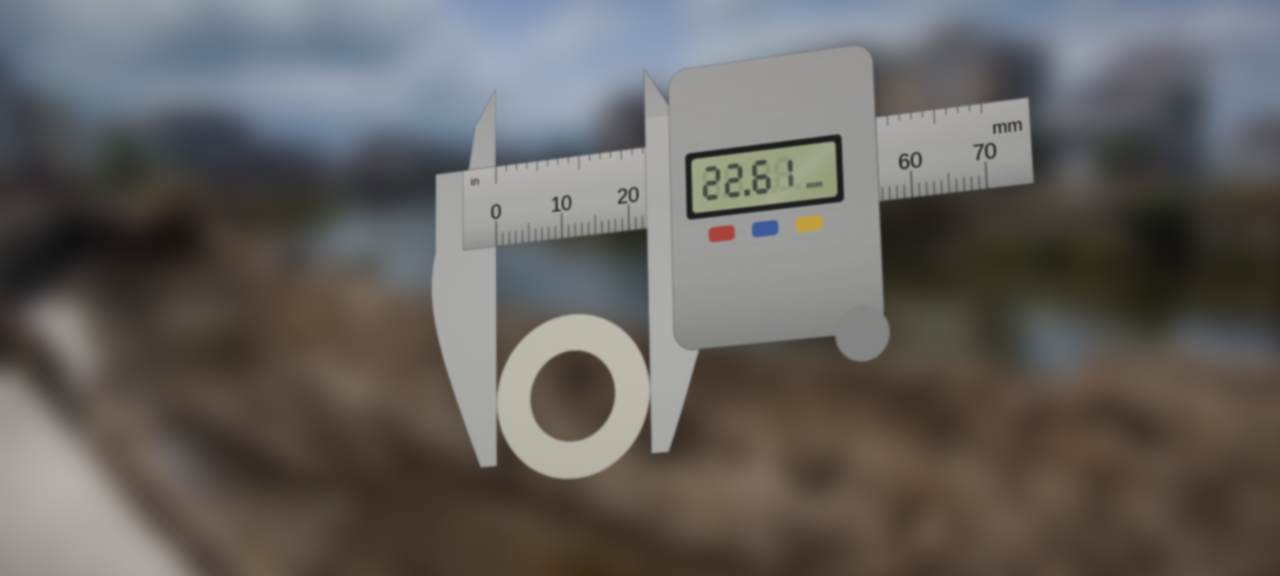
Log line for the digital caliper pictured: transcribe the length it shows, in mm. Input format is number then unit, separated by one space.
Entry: 22.61 mm
